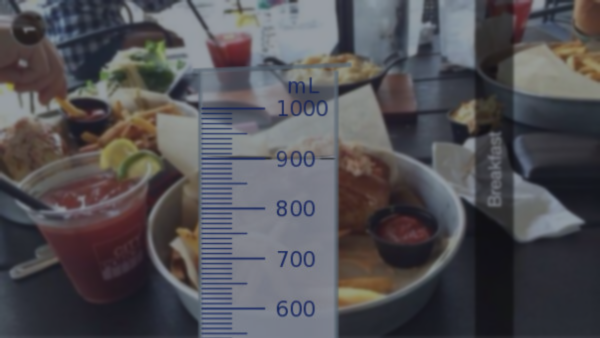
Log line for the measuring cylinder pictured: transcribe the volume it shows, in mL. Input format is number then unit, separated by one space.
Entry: 900 mL
